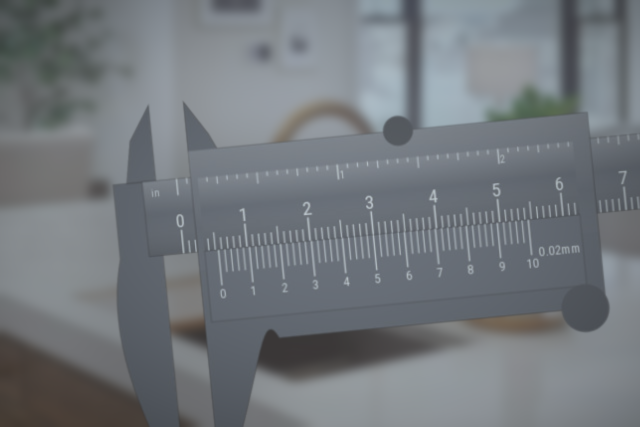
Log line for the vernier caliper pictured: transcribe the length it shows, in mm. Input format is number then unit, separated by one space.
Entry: 5.5 mm
